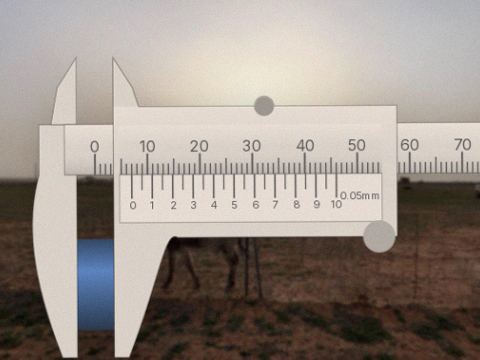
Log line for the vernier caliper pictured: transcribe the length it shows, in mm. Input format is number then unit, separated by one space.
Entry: 7.0 mm
